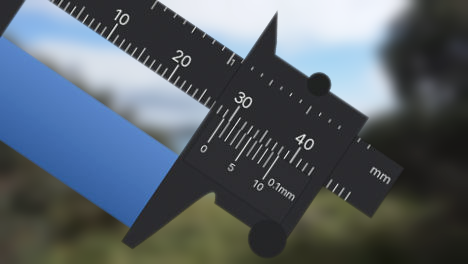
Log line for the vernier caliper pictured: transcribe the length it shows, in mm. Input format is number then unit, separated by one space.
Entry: 29.2 mm
